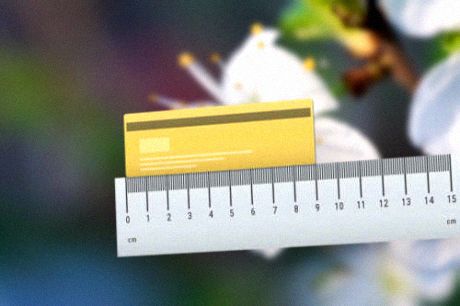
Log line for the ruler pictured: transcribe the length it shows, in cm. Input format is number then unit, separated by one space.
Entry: 9 cm
